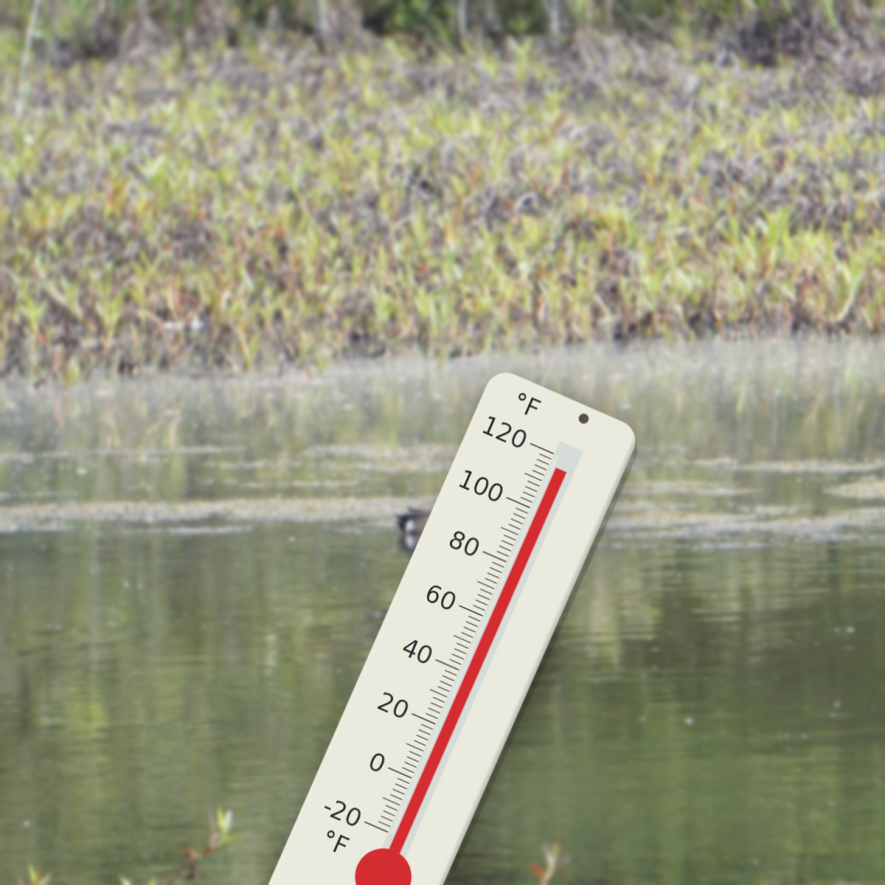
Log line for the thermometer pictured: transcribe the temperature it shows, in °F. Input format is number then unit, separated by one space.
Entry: 116 °F
